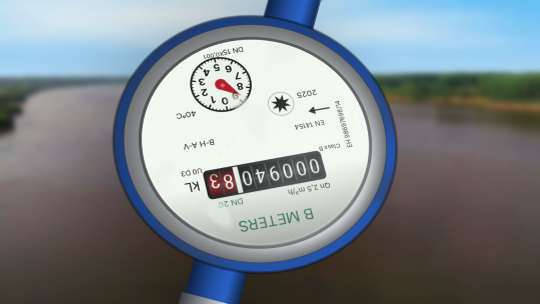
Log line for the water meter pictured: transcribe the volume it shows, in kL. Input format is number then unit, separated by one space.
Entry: 940.828 kL
